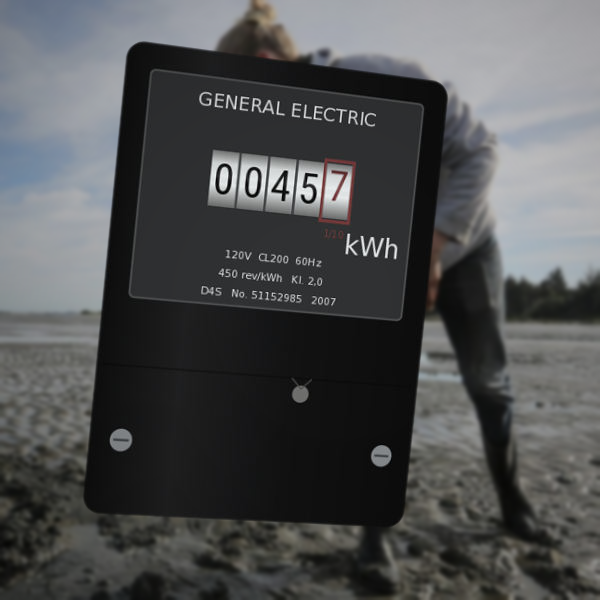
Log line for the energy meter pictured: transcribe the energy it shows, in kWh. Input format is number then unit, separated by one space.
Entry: 45.7 kWh
